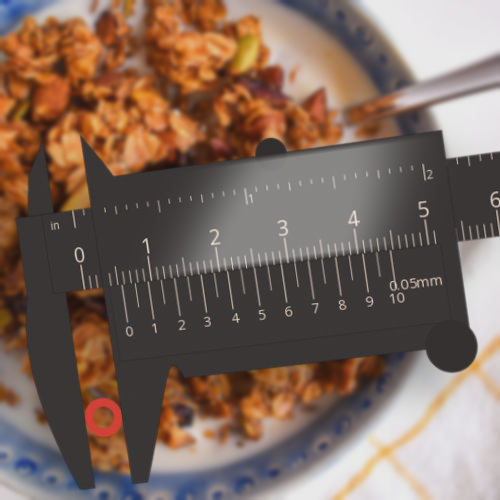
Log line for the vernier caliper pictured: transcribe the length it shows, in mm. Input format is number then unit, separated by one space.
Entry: 5.6 mm
